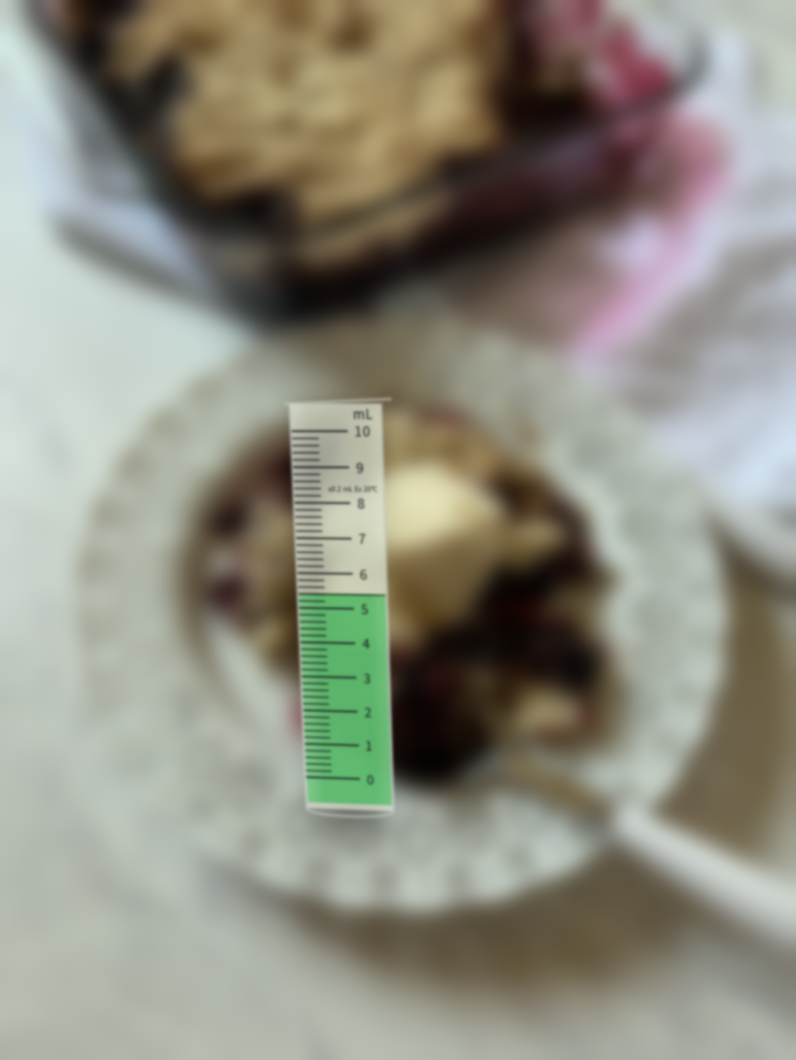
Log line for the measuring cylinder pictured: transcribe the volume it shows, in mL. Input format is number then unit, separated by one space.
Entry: 5.4 mL
